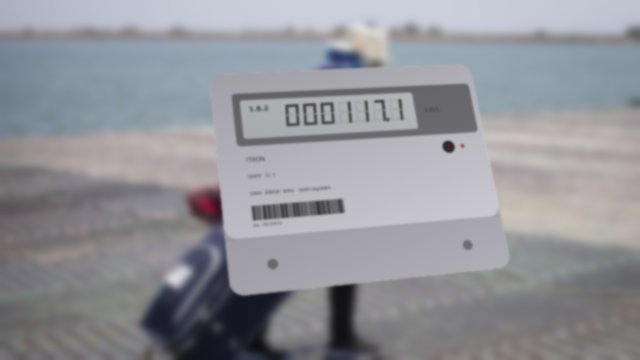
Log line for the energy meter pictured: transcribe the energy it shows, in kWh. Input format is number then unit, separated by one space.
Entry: 117.1 kWh
